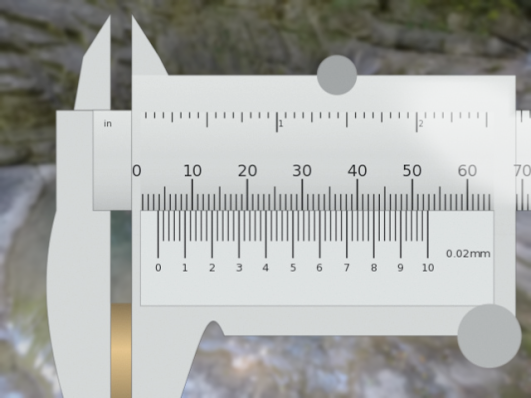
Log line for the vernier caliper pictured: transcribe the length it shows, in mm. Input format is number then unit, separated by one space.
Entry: 3.8 mm
